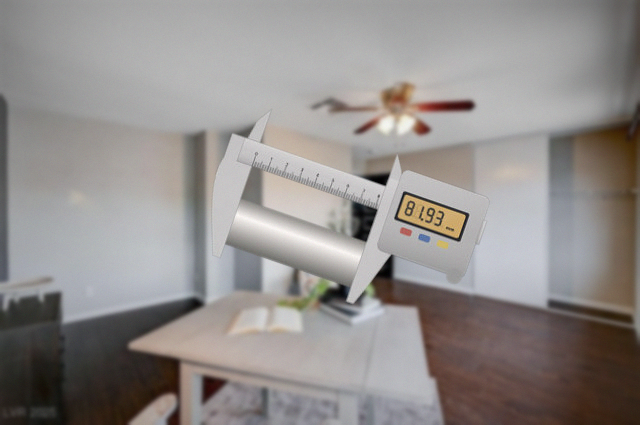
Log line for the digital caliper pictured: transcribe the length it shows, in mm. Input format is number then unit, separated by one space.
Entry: 81.93 mm
